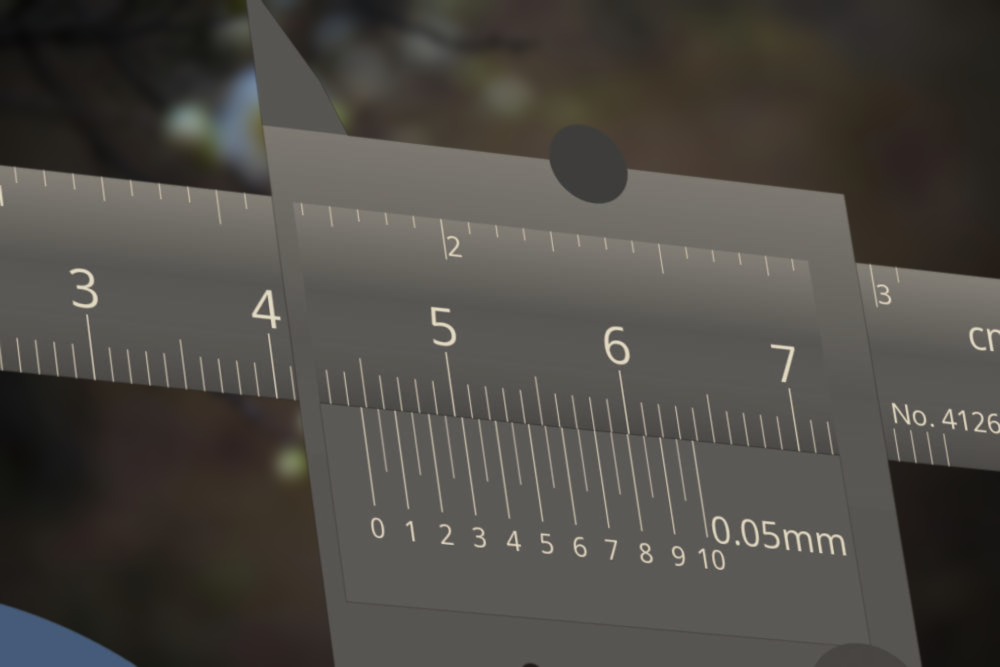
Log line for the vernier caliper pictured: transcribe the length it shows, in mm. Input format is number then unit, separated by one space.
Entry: 44.7 mm
